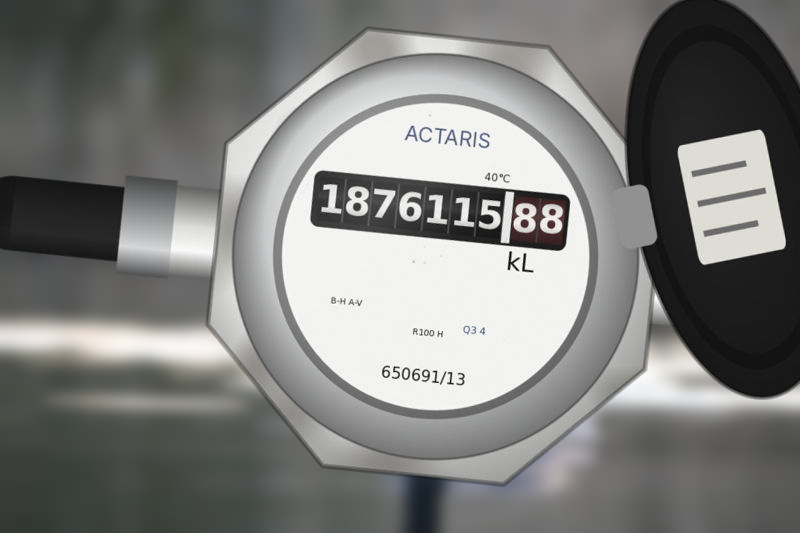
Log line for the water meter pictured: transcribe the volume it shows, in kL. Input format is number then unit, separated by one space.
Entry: 1876115.88 kL
